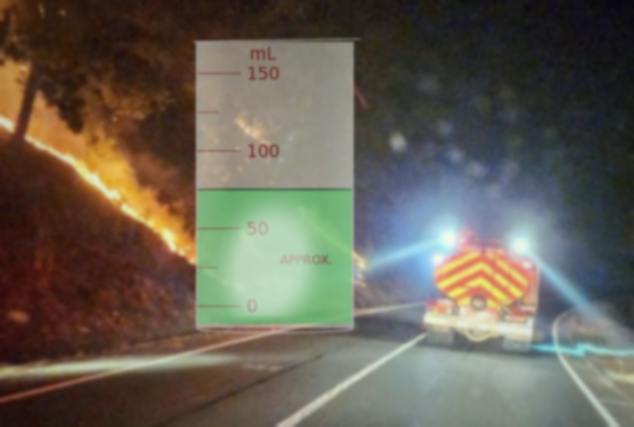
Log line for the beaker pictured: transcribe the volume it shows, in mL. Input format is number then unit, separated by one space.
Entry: 75 mL
